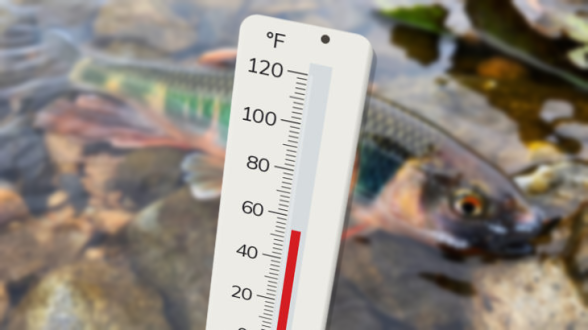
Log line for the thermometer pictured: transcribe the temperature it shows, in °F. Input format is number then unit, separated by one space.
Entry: 54 °F
